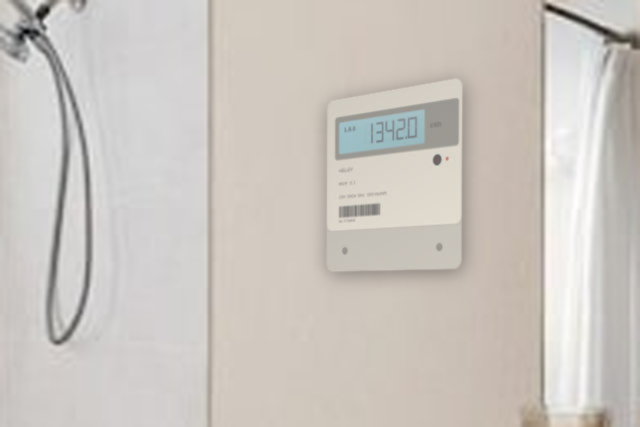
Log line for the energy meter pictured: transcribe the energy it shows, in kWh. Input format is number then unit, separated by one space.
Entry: 1342.0 kWh
